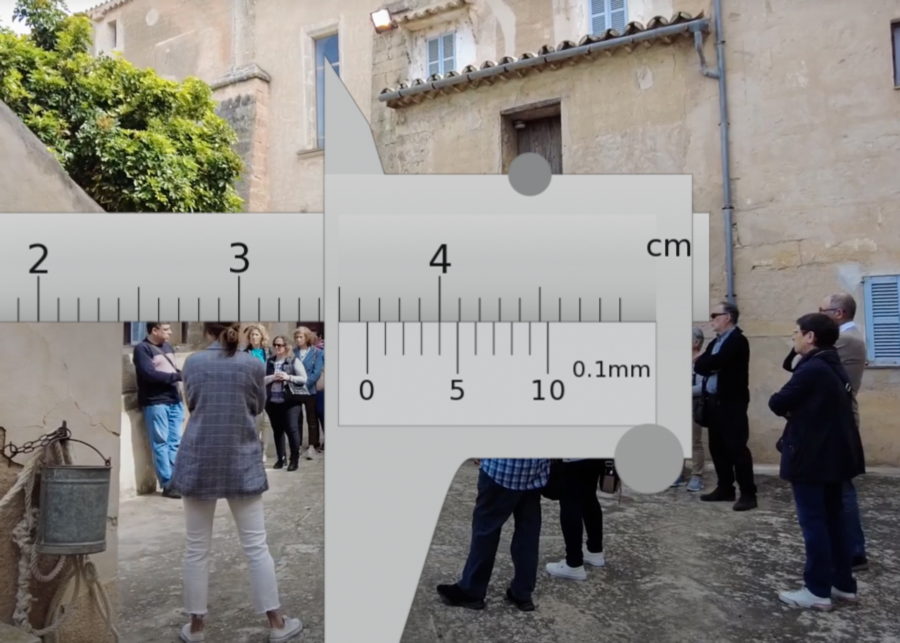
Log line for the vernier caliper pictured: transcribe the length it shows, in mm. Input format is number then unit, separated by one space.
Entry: 36.4 mm
